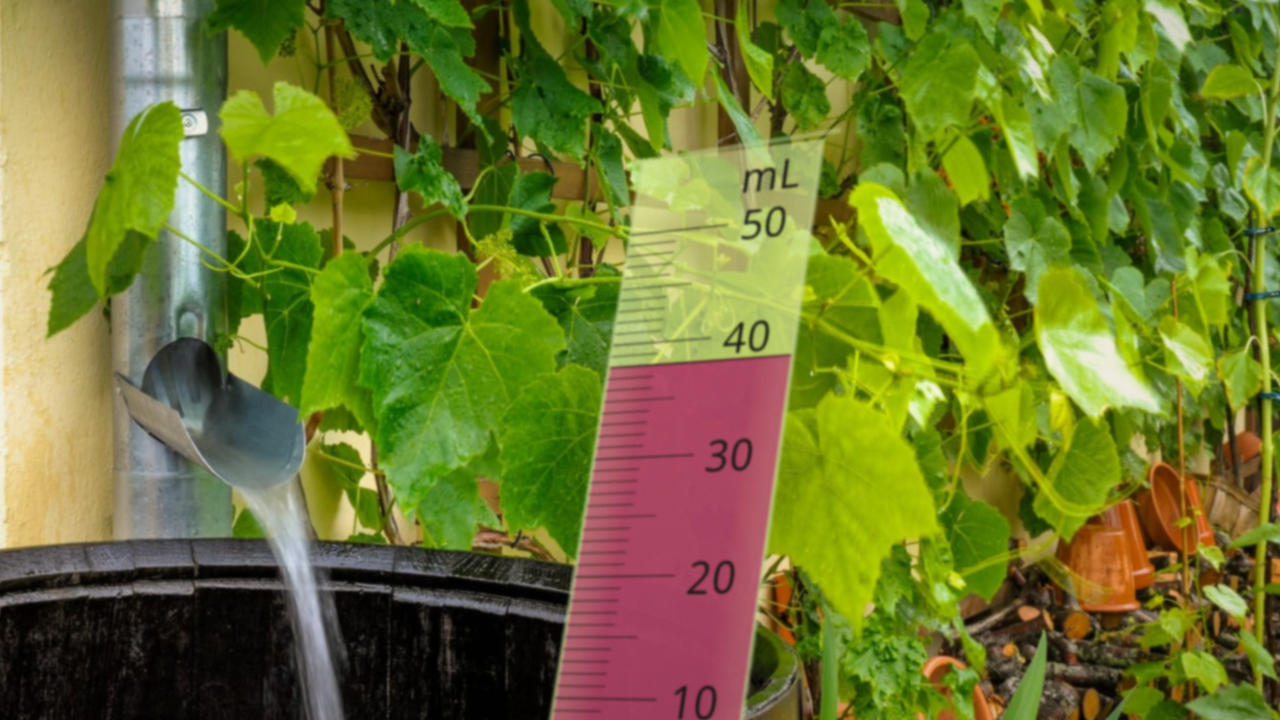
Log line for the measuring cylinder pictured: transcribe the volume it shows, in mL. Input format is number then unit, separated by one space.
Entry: 38 mL
